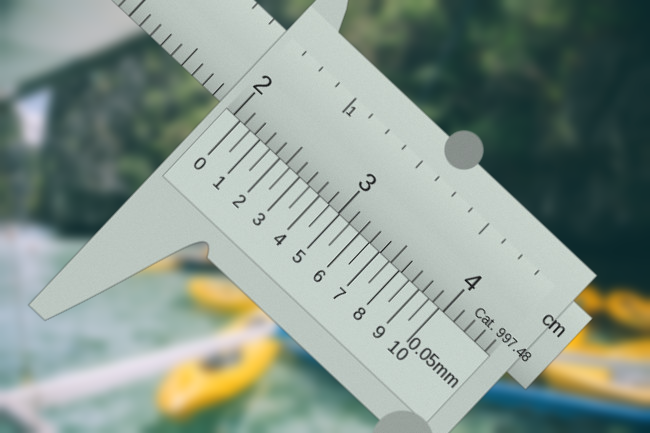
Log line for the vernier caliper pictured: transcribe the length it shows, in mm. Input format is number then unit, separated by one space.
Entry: 20.6 mm
